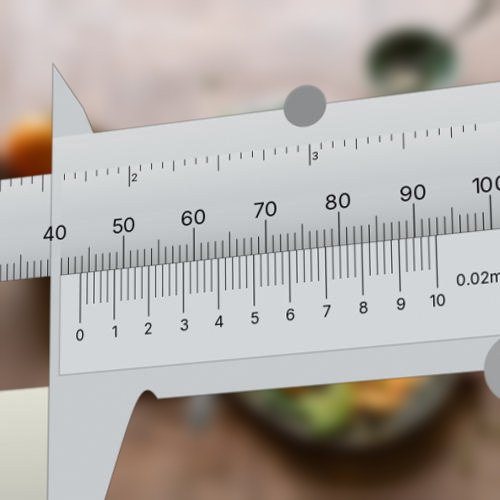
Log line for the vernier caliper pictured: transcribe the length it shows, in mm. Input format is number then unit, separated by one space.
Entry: 43.8 mm
